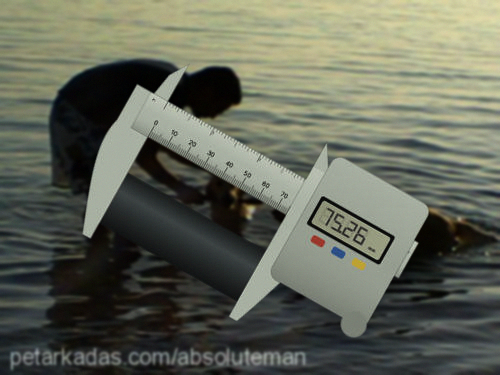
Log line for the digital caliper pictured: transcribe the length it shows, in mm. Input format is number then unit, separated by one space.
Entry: 75.26 mm
